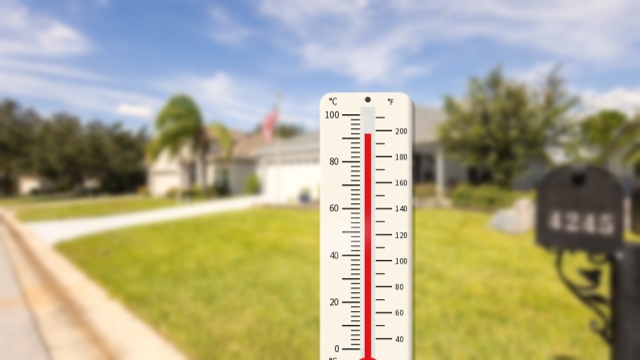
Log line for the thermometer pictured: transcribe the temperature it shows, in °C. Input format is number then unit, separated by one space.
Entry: 92 °C
